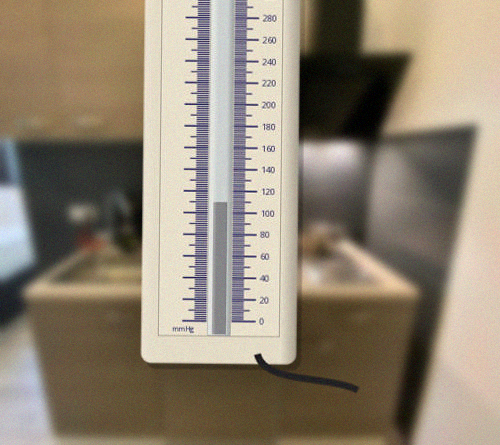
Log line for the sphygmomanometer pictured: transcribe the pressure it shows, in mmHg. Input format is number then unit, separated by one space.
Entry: 110 mmHg
